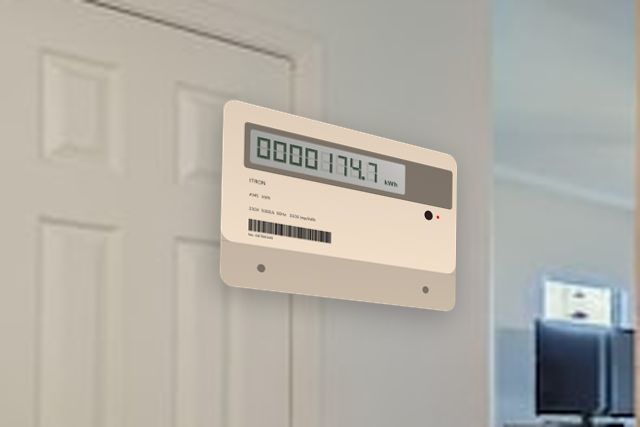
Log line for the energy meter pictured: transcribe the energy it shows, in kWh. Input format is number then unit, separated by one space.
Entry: 174.7 kWh
